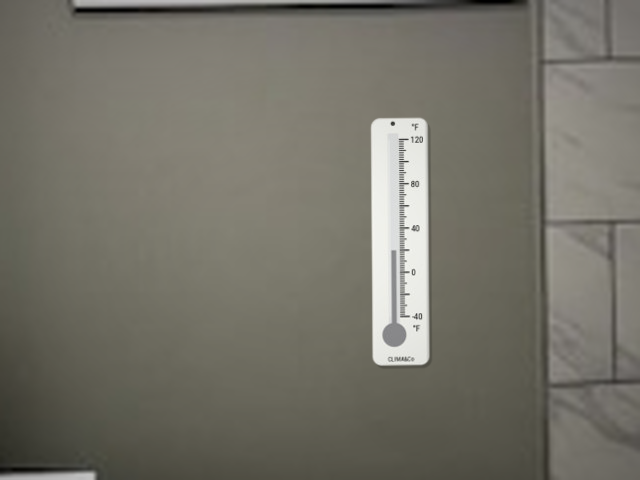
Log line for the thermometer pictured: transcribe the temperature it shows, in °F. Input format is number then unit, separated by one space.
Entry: 20 °F
